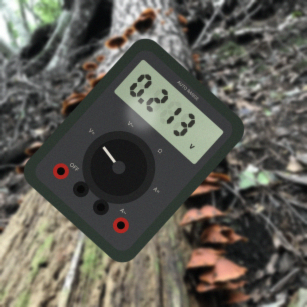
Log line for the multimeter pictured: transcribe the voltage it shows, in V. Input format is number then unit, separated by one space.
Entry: 0.213 V
